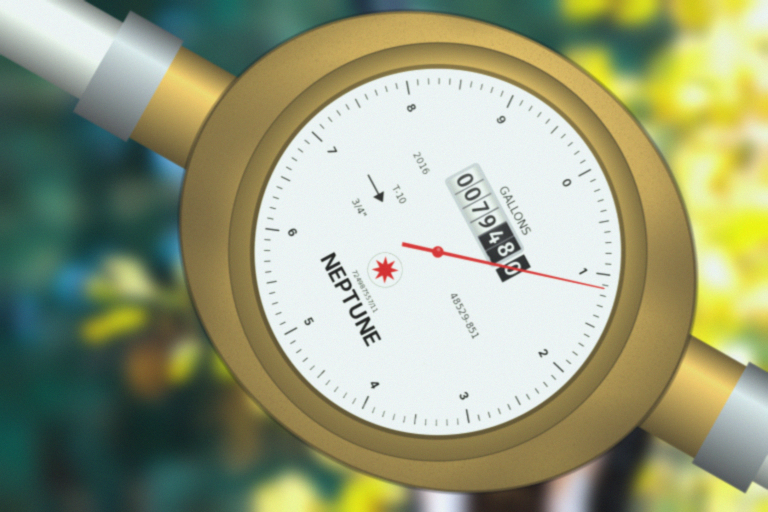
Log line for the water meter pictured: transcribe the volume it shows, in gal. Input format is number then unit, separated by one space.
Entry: 79481.1 gal
